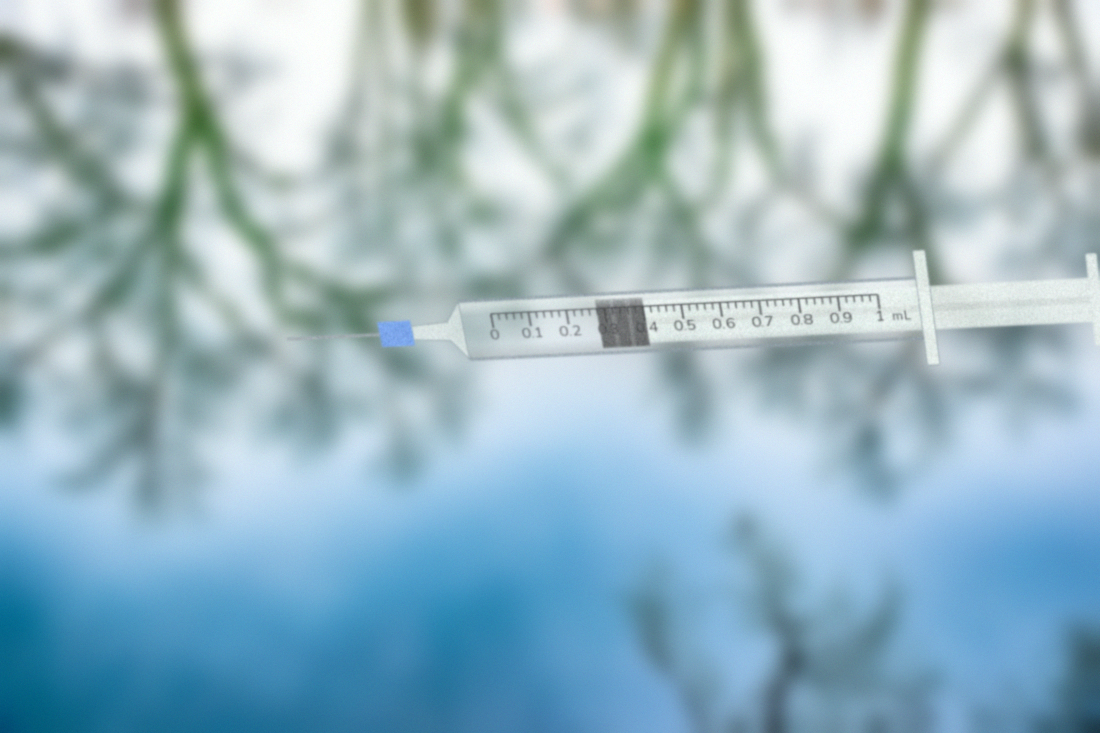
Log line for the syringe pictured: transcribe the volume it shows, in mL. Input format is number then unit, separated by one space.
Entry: 0.28 mL
